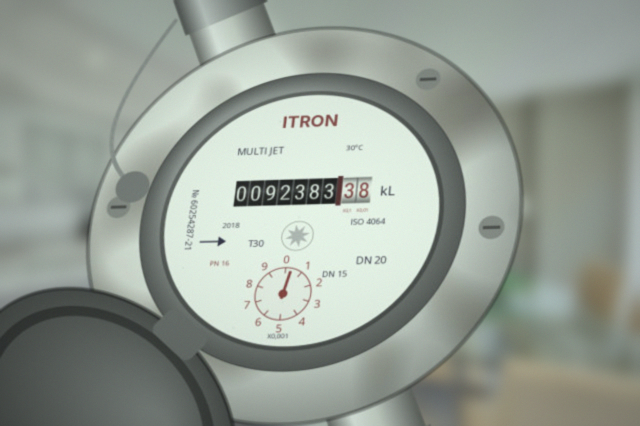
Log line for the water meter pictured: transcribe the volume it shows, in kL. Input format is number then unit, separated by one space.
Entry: 92383.380 kL
